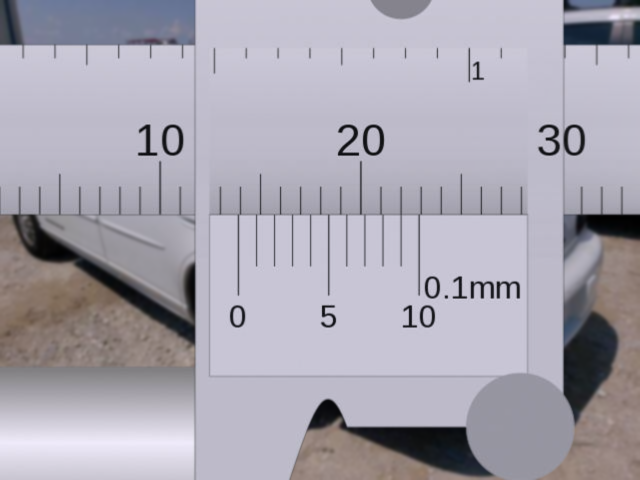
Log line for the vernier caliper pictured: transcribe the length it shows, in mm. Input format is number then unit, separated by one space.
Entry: 13.9 mm
